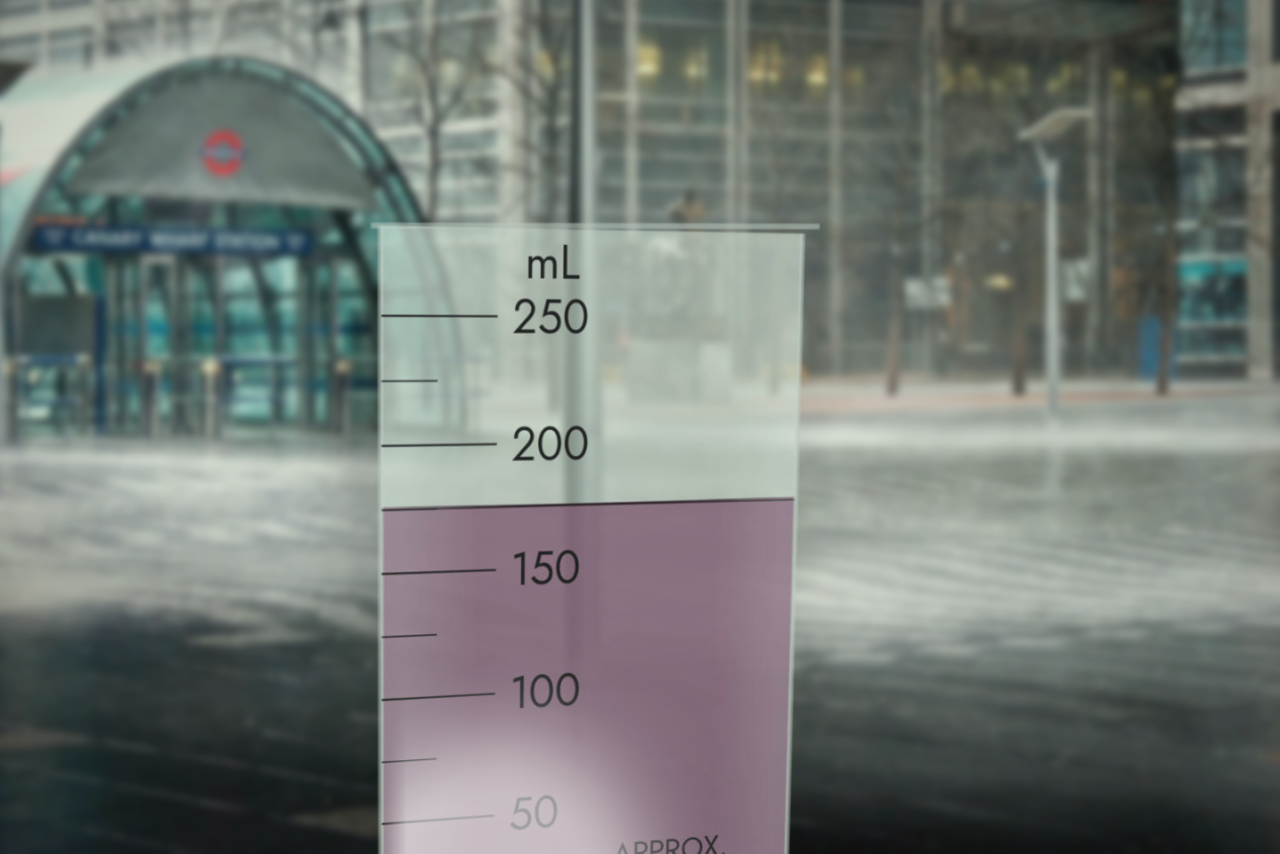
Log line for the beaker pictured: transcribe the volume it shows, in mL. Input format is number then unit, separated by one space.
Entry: 175 mL
